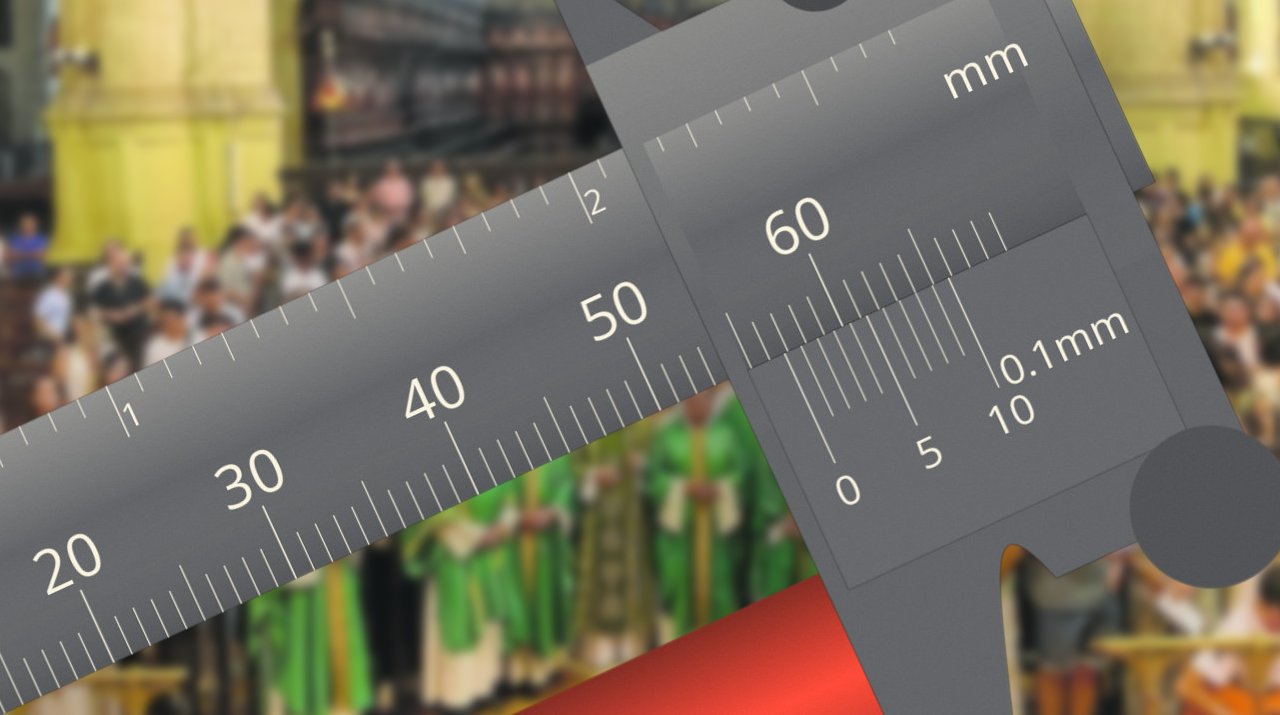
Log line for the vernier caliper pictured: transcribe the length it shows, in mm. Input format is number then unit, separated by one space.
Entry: 56.8 mm
